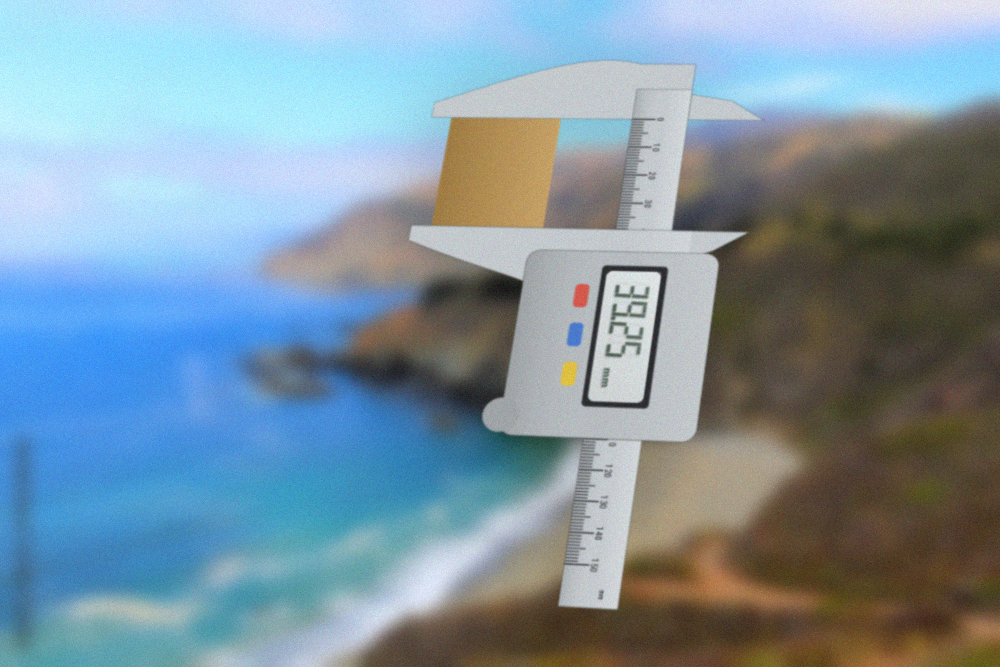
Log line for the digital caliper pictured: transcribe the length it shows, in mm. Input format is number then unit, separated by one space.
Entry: 39.25 mm
